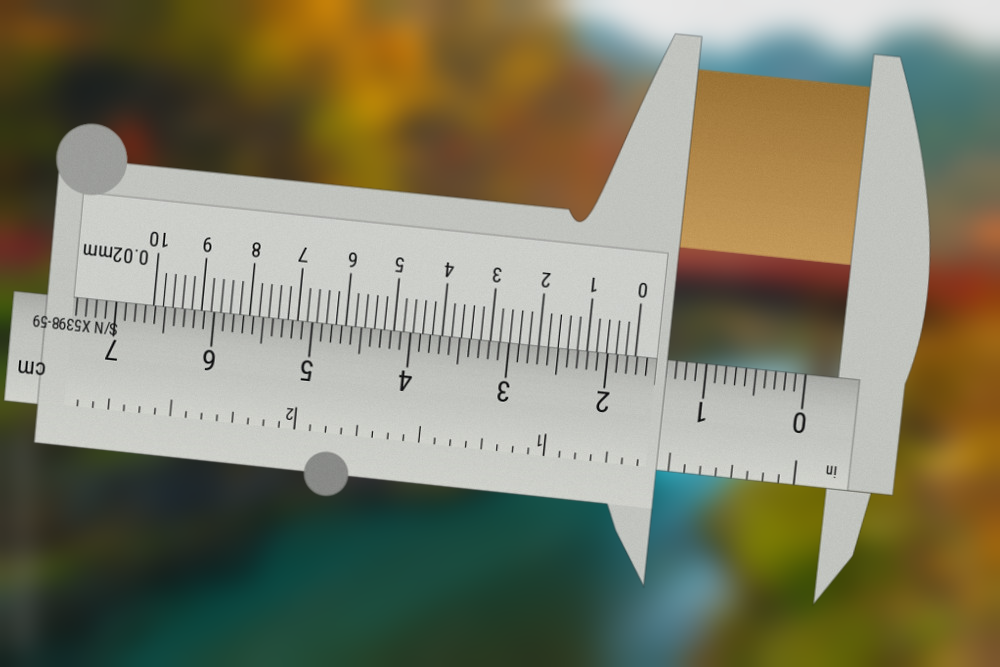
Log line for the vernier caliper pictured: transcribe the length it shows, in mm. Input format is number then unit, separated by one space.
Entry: 17.2 mm
